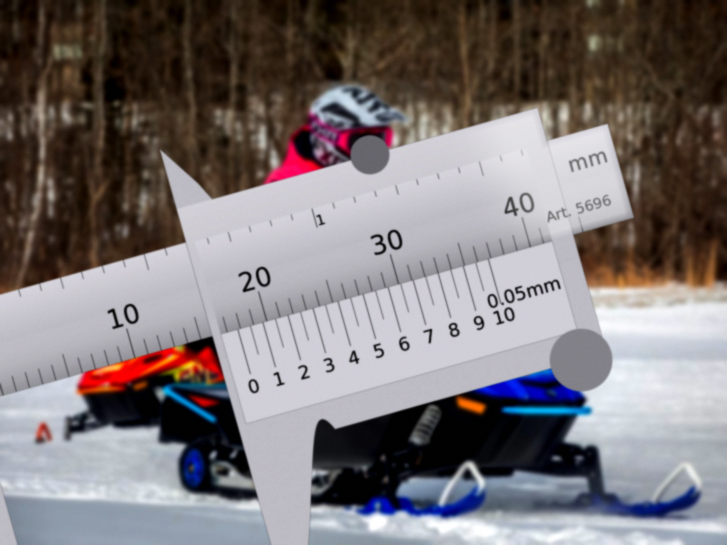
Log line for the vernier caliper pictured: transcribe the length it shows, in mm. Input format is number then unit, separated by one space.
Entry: 17.8 mm
